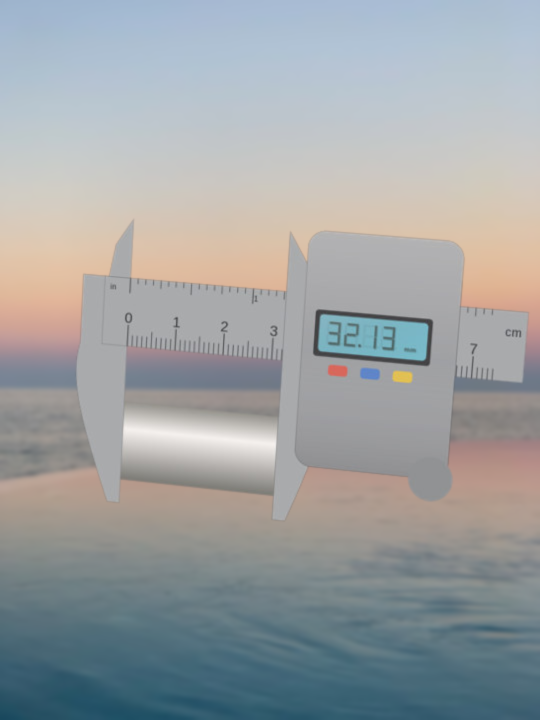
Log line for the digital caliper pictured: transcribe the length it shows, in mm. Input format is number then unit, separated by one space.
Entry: 32.13 mm
